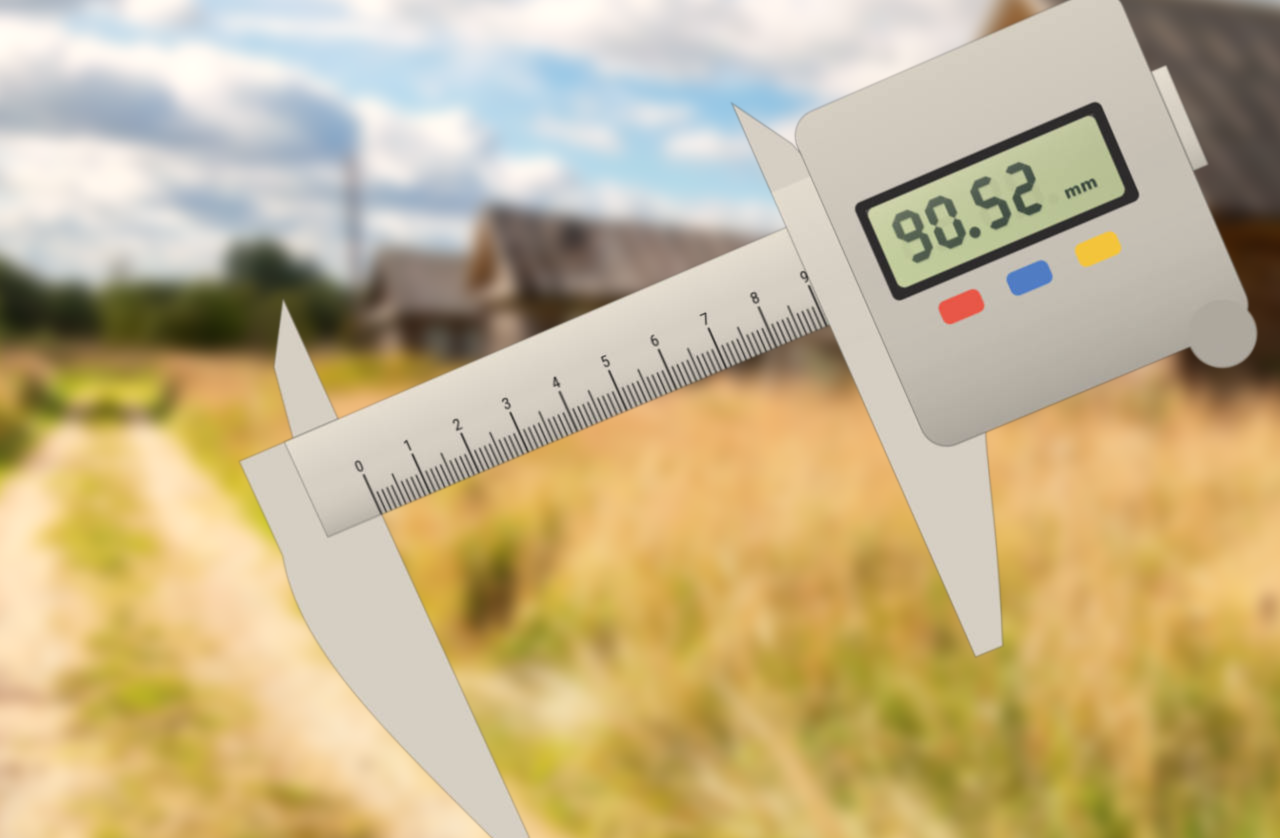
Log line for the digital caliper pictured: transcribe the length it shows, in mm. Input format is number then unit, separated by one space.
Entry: 90.52 mm
